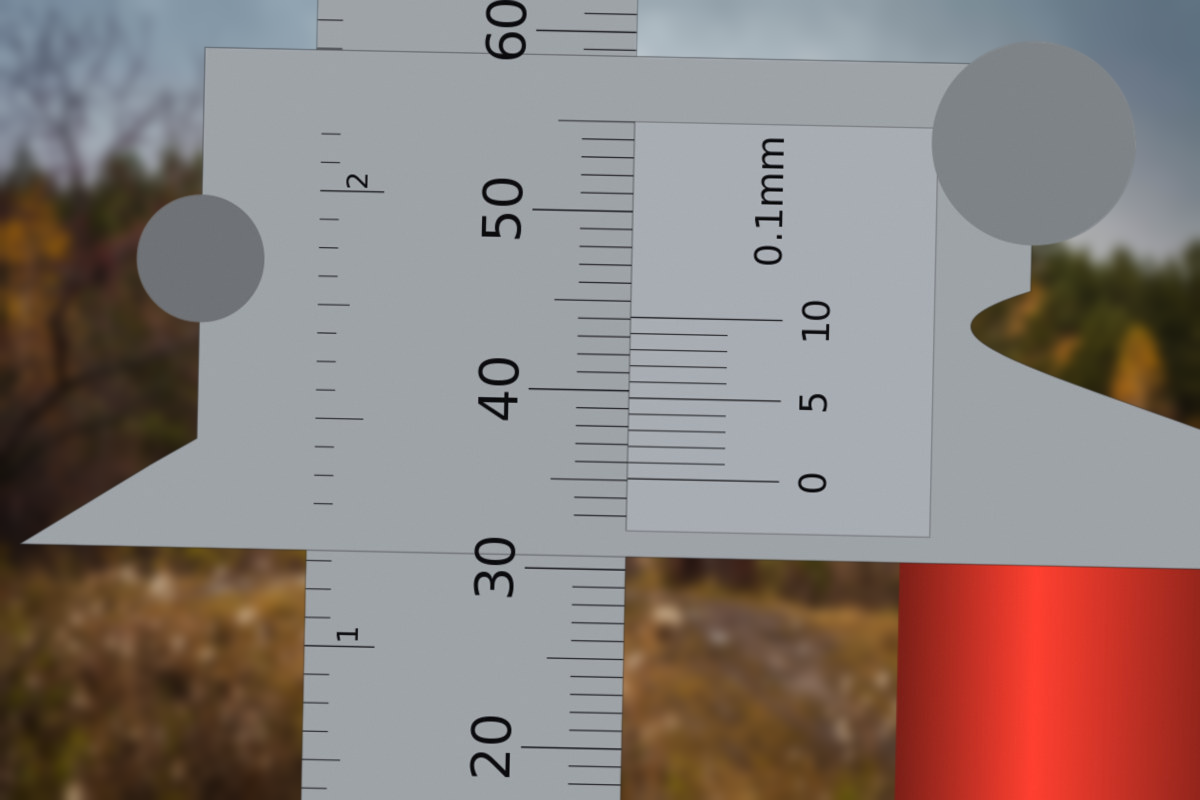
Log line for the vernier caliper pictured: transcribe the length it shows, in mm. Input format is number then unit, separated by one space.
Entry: 35.1 mm
